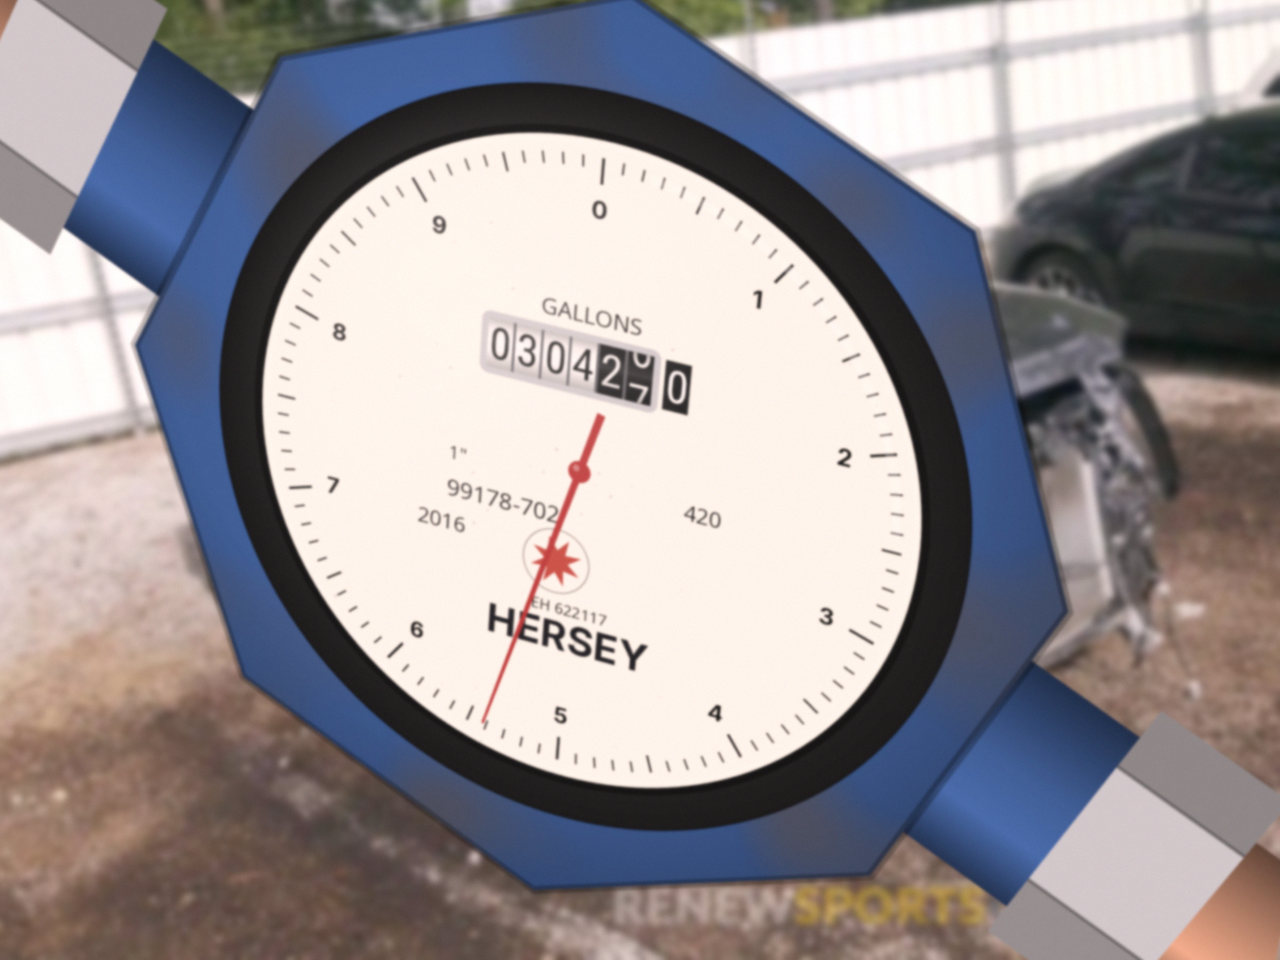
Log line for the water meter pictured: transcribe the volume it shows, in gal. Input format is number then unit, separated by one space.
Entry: 304265.4 gal
